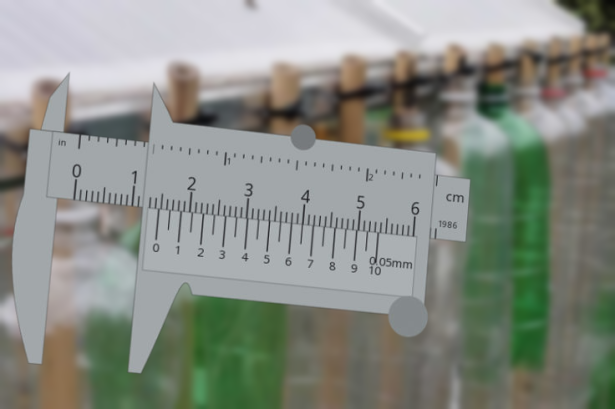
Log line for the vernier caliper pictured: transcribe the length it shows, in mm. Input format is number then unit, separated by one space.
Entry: 14.6 mm
